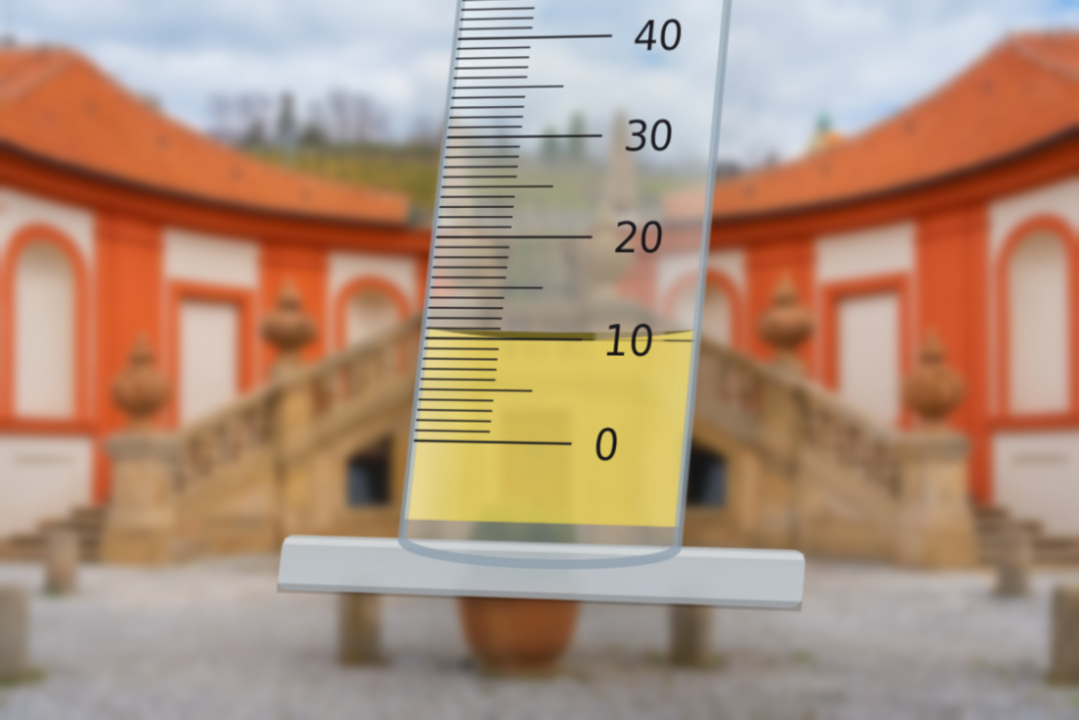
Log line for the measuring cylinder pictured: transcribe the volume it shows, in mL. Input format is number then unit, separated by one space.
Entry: 10 mL
